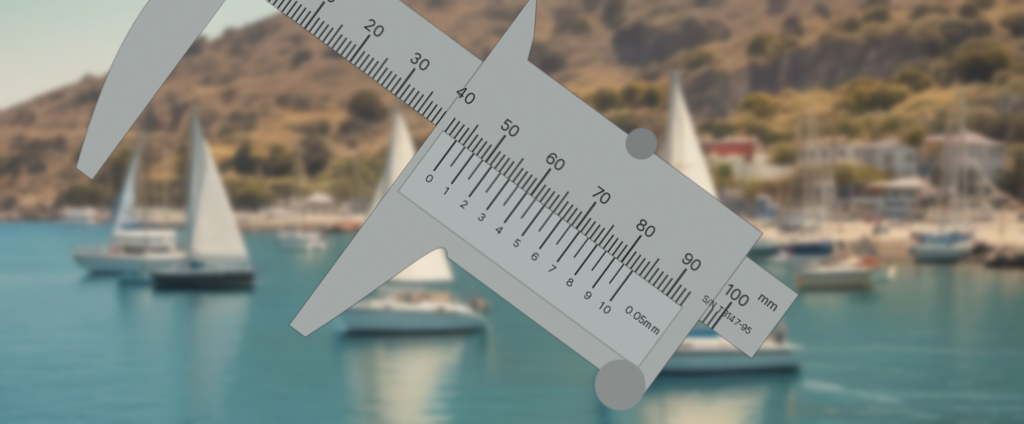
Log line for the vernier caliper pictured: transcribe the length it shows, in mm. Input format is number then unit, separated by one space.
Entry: 43.5 mm
